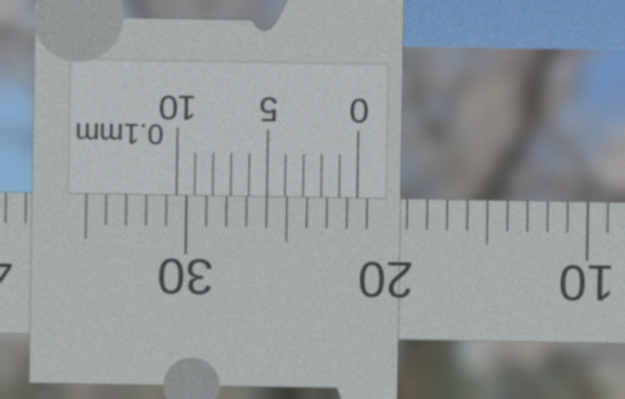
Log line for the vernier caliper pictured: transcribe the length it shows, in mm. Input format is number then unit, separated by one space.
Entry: 21.5 mm
